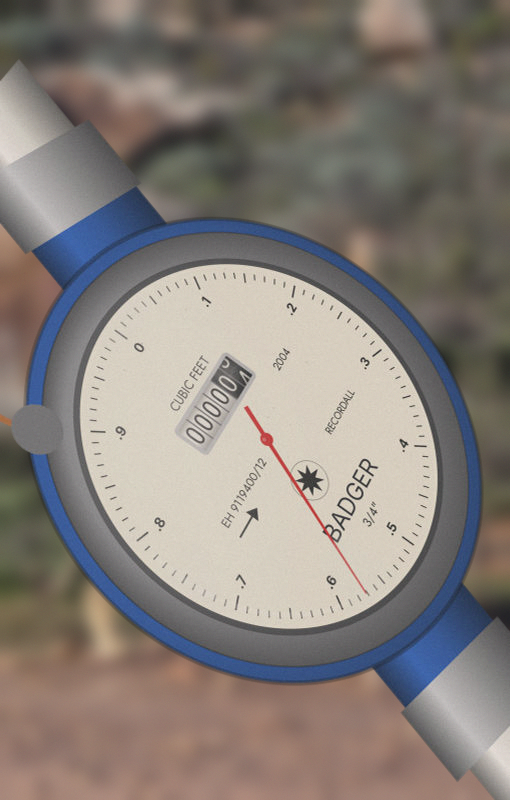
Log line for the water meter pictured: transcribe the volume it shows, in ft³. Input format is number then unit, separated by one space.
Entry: 3.57 ft³
